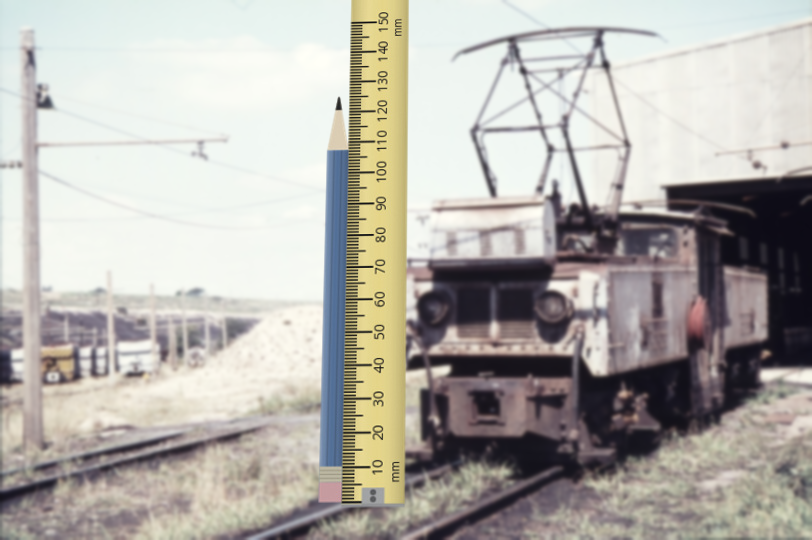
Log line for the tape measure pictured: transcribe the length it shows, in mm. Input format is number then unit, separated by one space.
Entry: 125 mm
